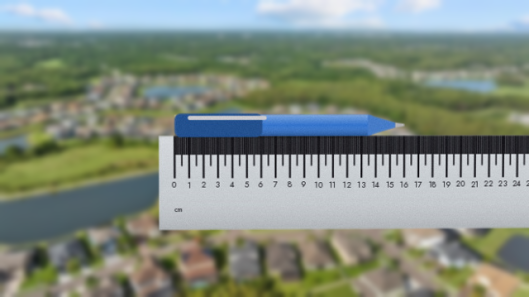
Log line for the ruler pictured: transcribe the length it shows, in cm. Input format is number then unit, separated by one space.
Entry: 16 cm
